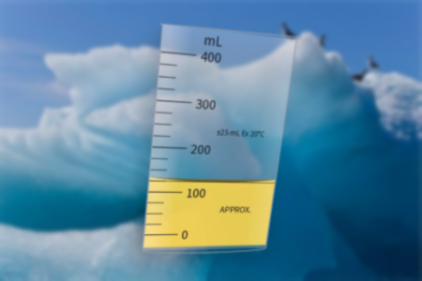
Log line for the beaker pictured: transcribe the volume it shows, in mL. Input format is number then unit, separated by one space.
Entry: 125 mL
